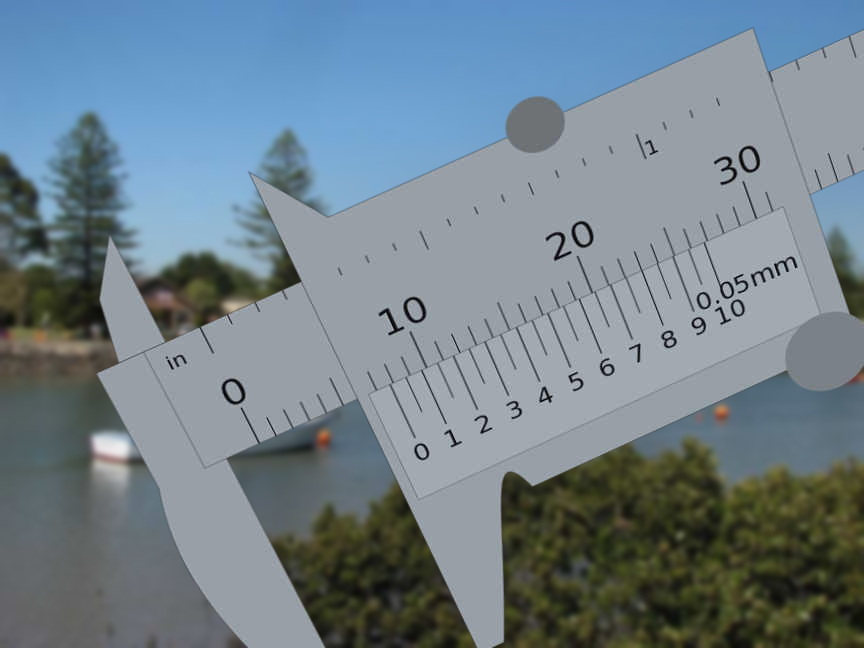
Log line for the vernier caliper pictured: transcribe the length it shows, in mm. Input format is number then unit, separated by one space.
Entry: 7.8 mm
